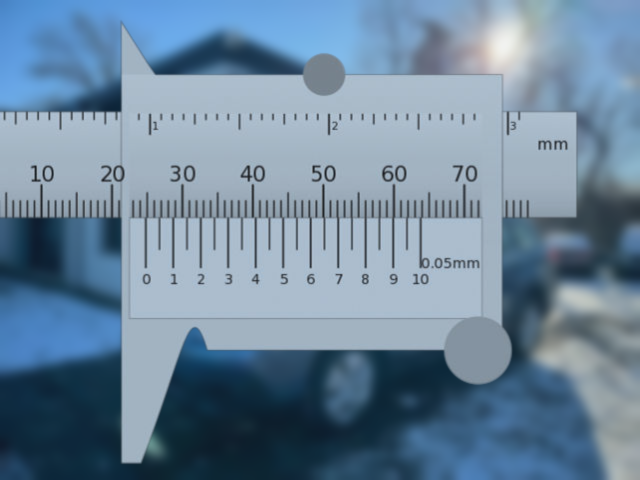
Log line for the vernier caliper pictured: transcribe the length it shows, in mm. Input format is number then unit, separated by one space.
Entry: 24.8 mm
